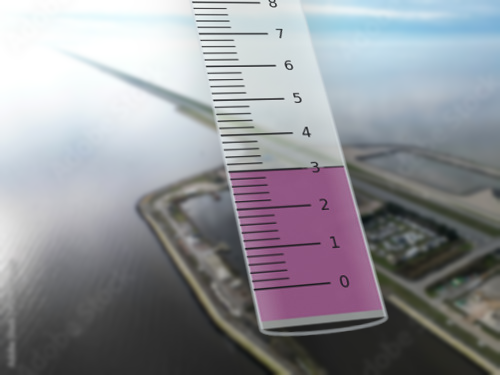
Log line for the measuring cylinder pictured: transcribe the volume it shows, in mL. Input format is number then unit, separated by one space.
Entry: 3 mL
